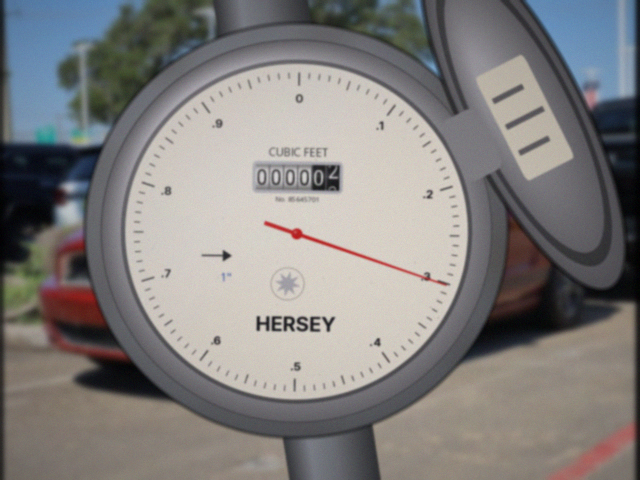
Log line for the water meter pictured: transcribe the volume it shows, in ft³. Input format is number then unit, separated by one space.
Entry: 2.30 ft³
